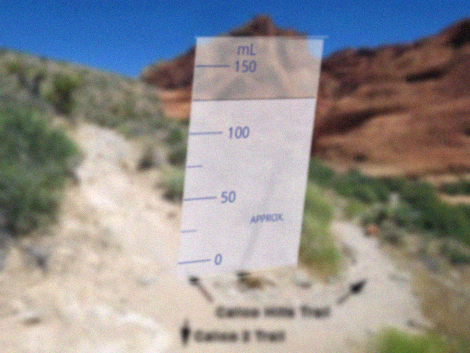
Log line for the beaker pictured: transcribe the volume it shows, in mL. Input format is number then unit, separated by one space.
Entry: 125 mL
